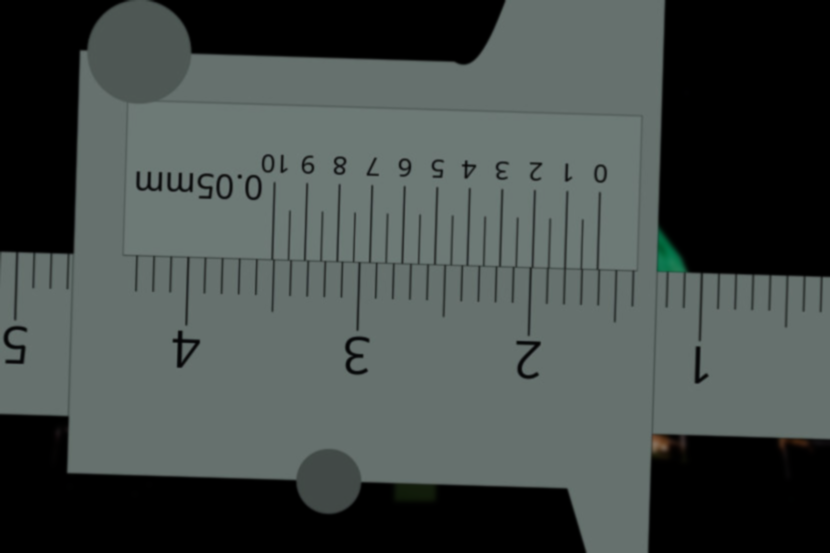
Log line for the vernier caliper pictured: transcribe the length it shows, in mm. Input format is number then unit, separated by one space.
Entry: 16.1 mm
